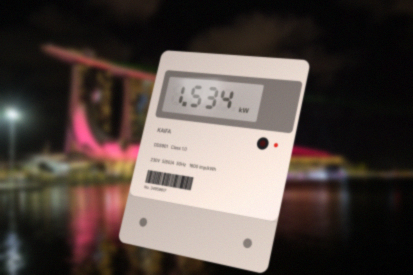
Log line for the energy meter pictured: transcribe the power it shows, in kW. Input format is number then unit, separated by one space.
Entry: 1.534 kW
